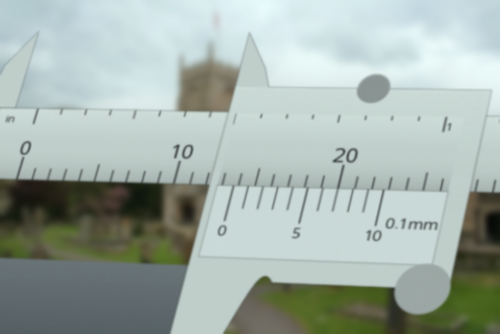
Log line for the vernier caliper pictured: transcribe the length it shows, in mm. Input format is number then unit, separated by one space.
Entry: 13.7 mm
